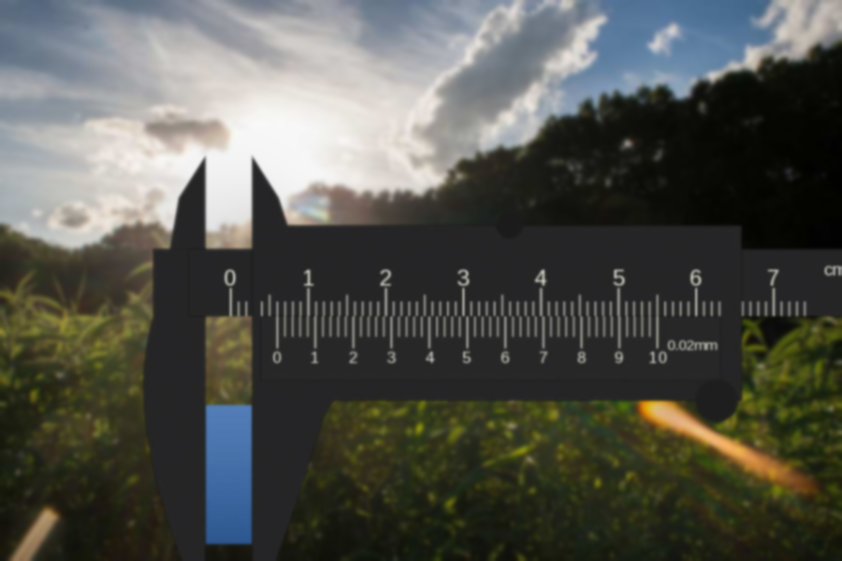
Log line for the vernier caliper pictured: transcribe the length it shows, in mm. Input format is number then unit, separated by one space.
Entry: 6.0 mm
